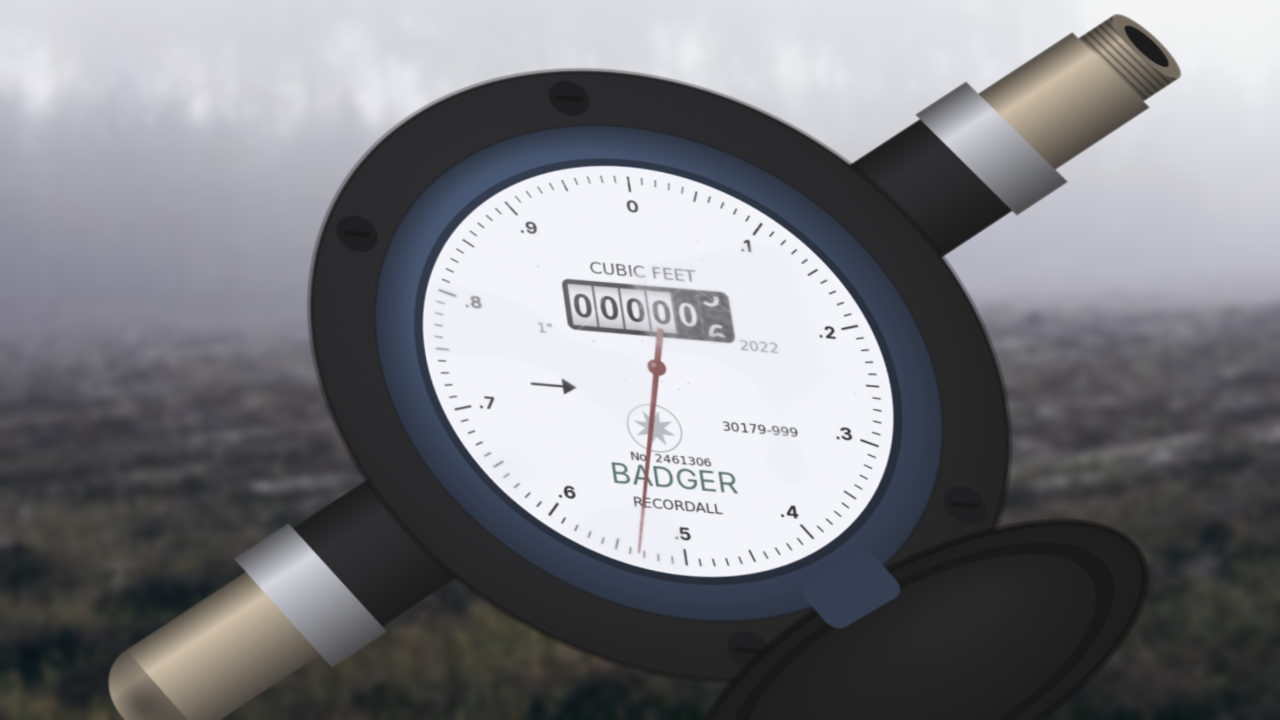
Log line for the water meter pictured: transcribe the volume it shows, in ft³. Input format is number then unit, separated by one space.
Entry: 5.53 ft³
